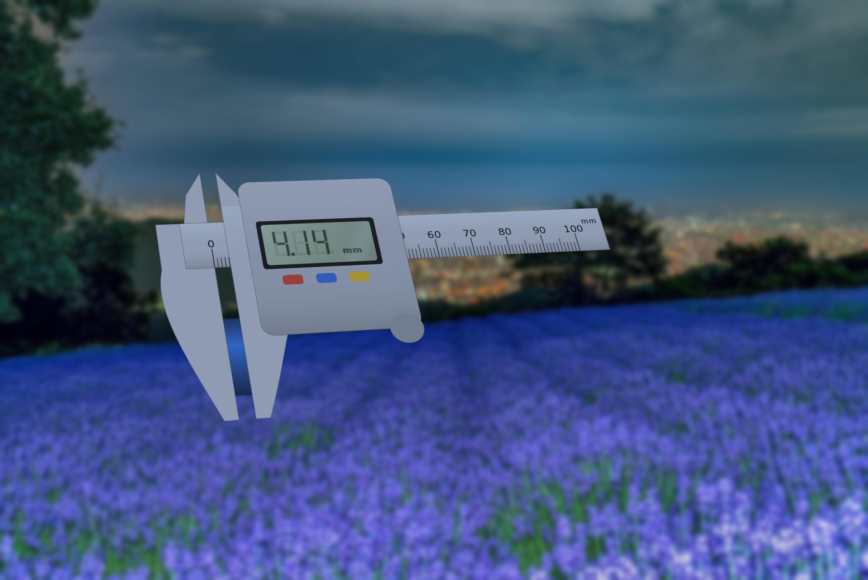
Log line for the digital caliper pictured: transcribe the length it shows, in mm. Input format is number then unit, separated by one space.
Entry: 4.14 mm
